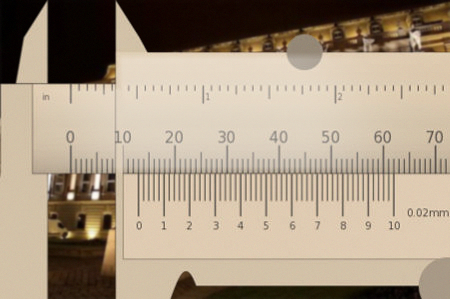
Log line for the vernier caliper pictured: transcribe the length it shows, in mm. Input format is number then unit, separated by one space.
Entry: 13.0 mm
